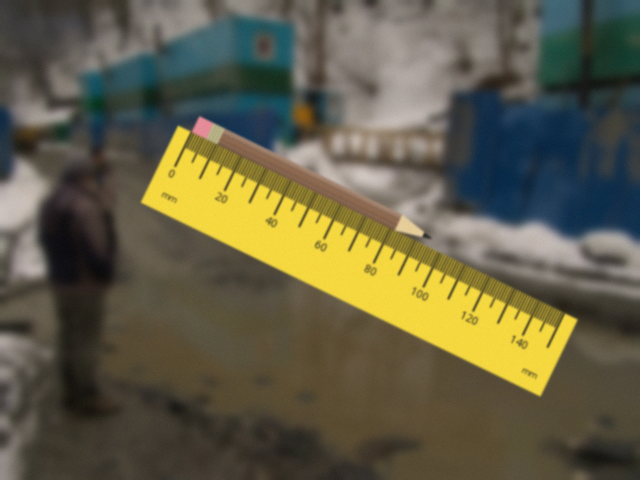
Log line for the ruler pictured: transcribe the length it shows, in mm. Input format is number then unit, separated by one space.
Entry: 95 mm
